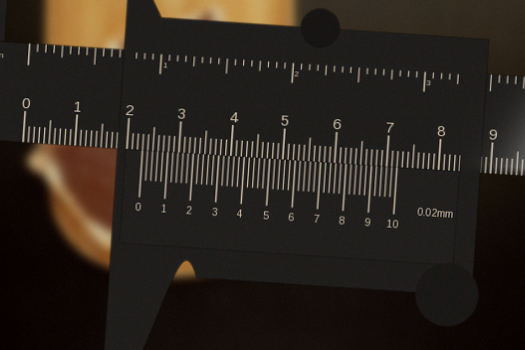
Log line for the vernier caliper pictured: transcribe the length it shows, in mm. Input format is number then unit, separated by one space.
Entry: 23.0 mm
